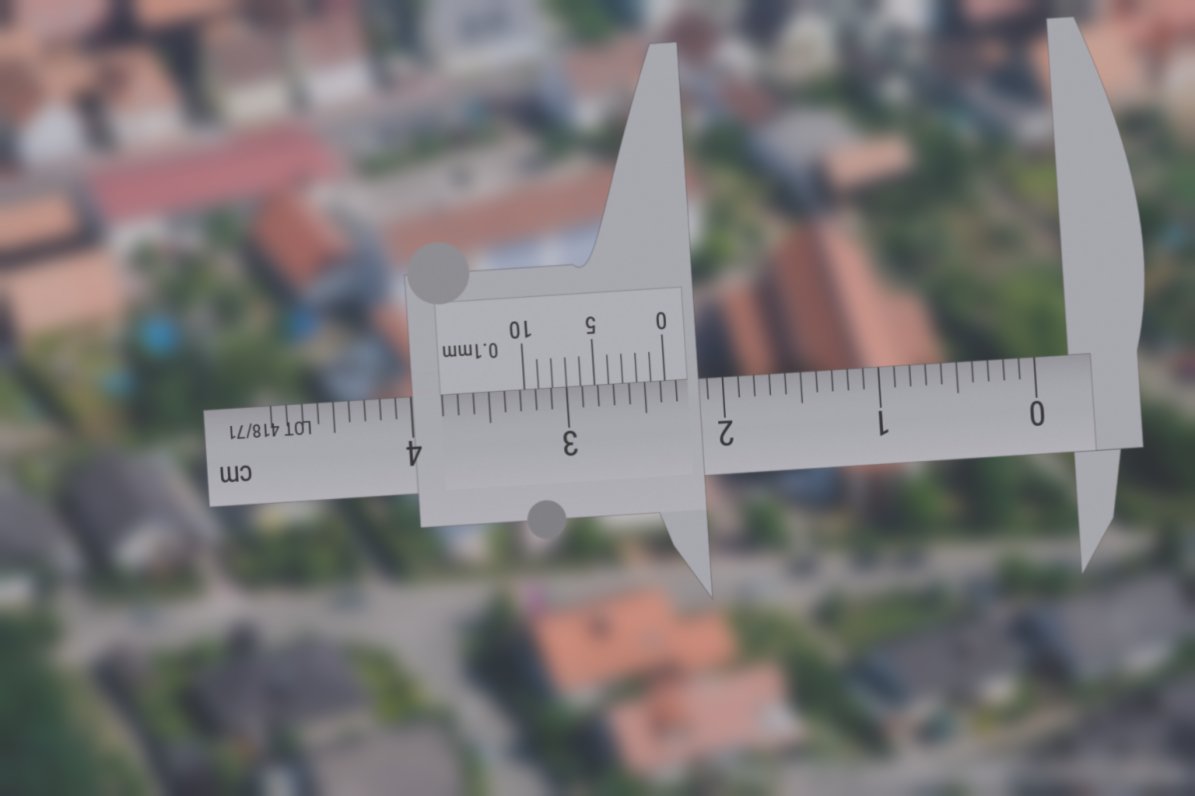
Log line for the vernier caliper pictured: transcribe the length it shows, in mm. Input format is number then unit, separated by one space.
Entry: 23.7 mm
